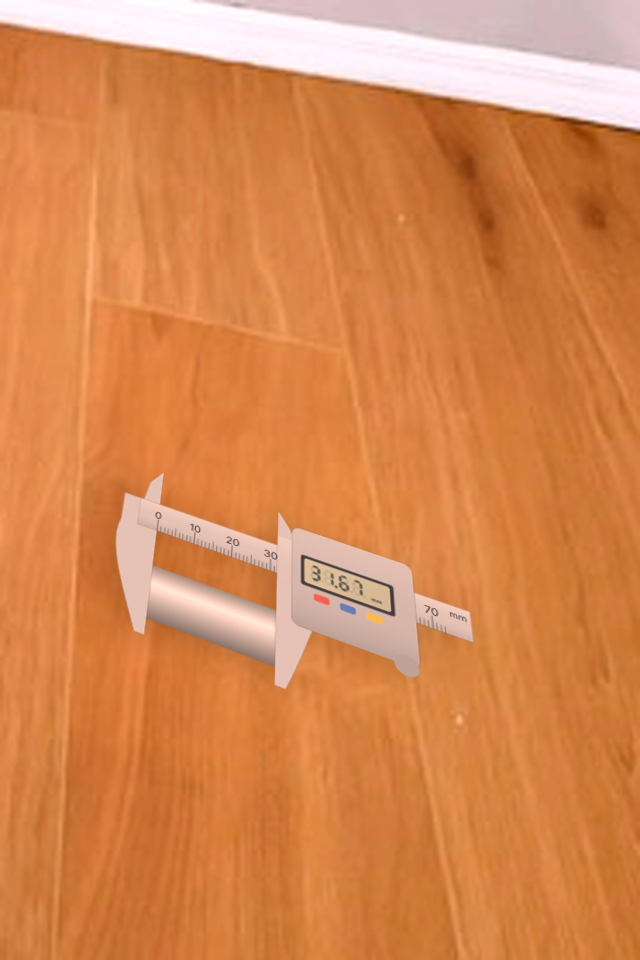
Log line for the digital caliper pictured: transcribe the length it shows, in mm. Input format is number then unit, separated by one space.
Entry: 31.67 mm
